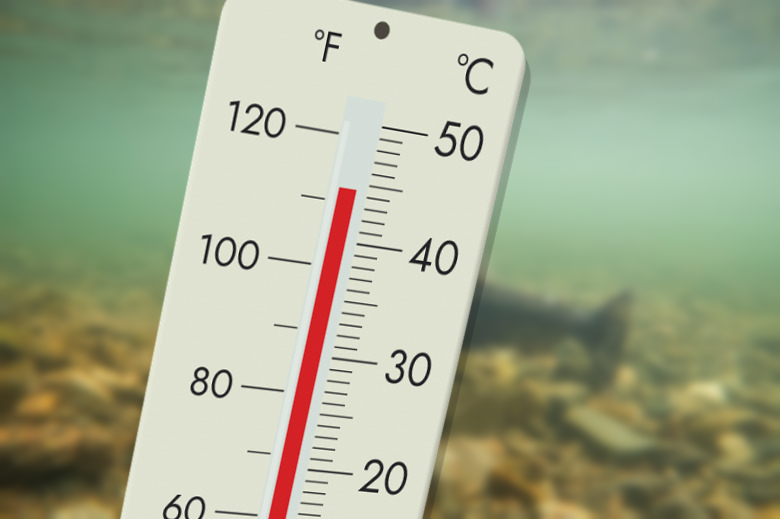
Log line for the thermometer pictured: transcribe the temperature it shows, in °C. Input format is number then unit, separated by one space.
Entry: 44.5 °C
